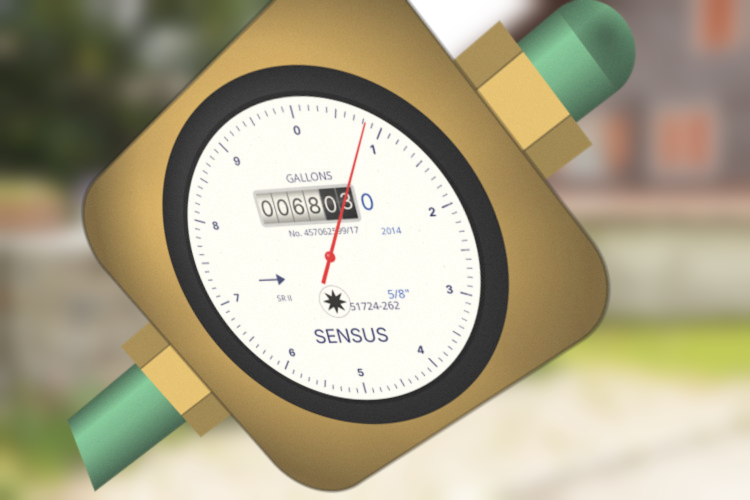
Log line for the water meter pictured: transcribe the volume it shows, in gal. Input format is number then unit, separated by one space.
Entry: 68030.8 gal
